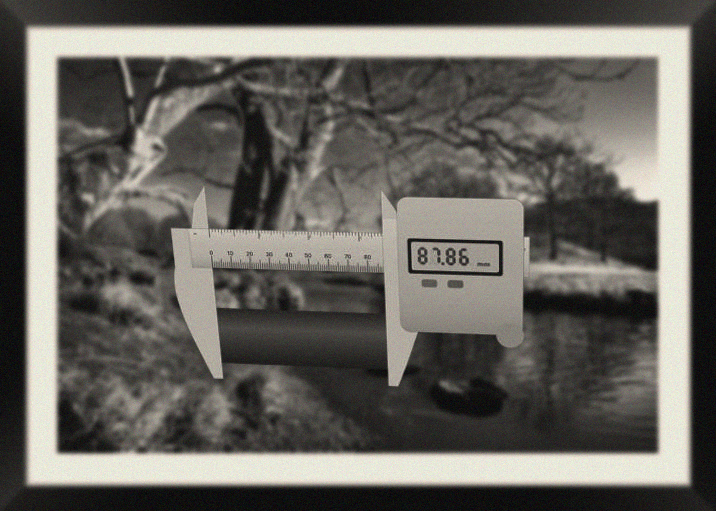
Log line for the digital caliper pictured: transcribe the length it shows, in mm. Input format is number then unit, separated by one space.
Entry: 87.86 mm
